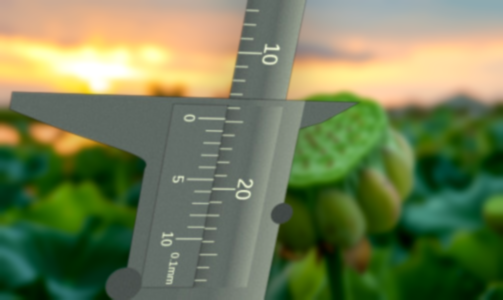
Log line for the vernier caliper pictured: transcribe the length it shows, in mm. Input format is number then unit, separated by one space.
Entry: 14.8 mm
